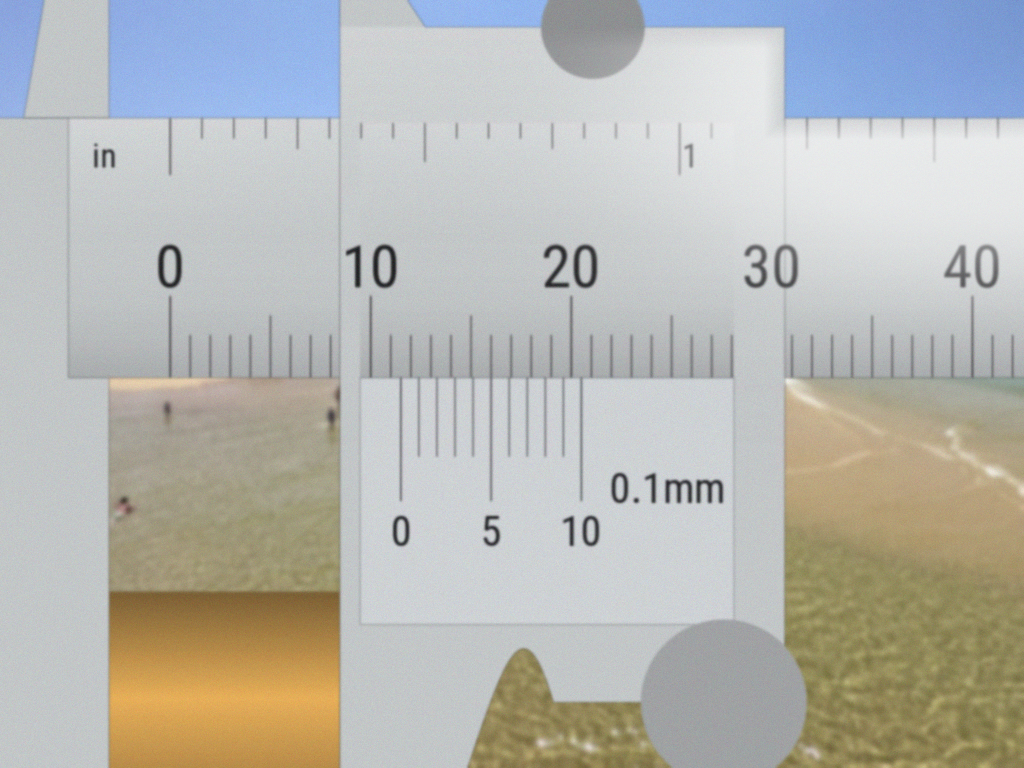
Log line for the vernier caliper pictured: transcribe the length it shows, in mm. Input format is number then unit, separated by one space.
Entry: 11.5 mm
